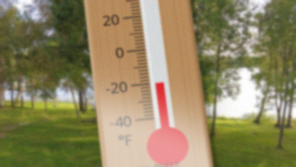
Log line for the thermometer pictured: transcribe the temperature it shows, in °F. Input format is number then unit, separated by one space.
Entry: -20 °F
